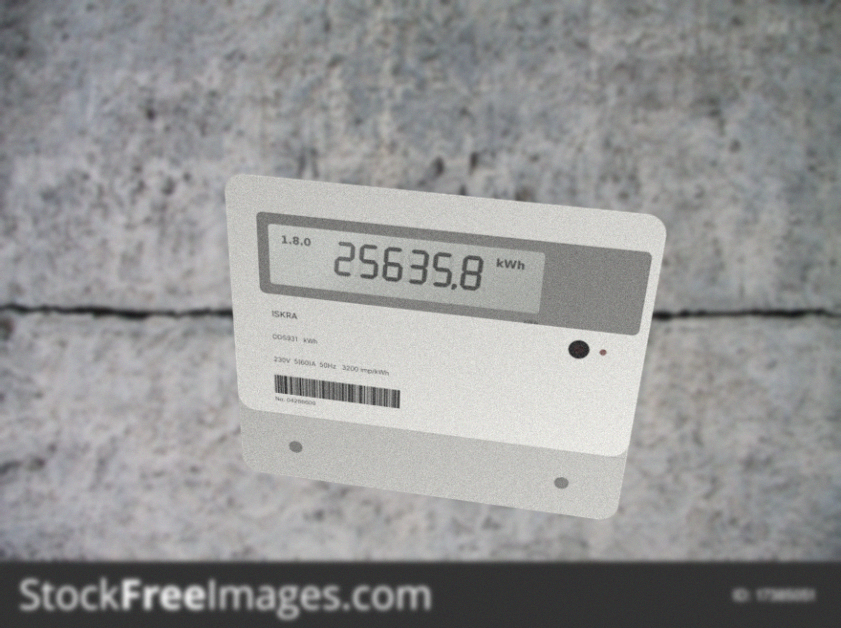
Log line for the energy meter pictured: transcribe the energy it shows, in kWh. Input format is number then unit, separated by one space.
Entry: 25635.8 kWh
